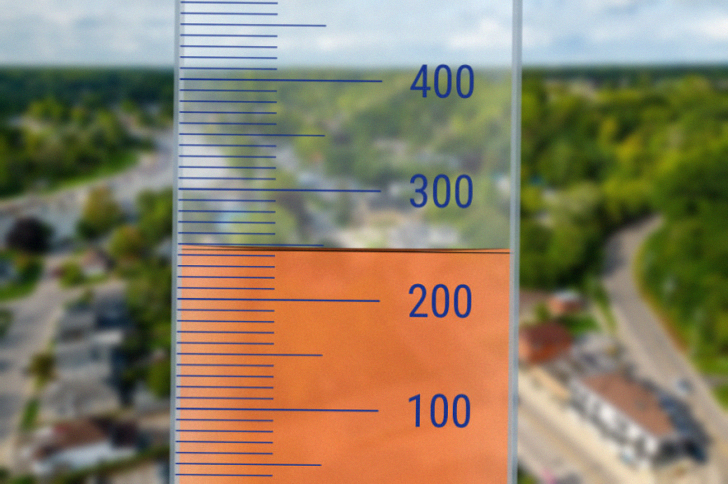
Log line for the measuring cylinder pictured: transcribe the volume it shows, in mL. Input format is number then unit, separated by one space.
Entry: 245 mL
